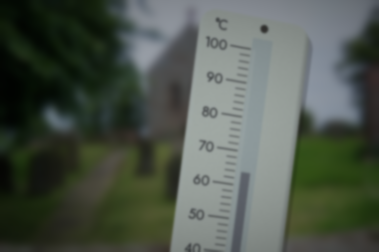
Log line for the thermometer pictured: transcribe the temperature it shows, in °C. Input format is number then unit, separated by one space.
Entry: 64 °C
